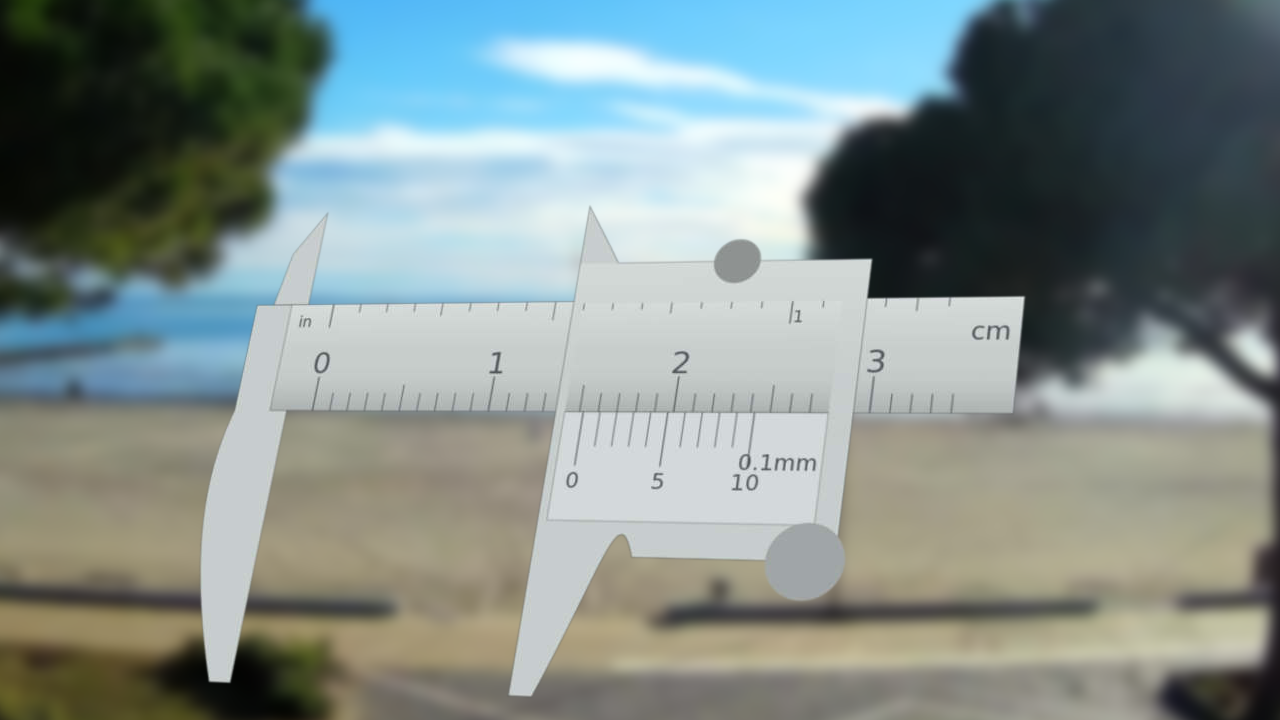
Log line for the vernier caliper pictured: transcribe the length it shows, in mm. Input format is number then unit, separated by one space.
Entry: 15.2 mm
